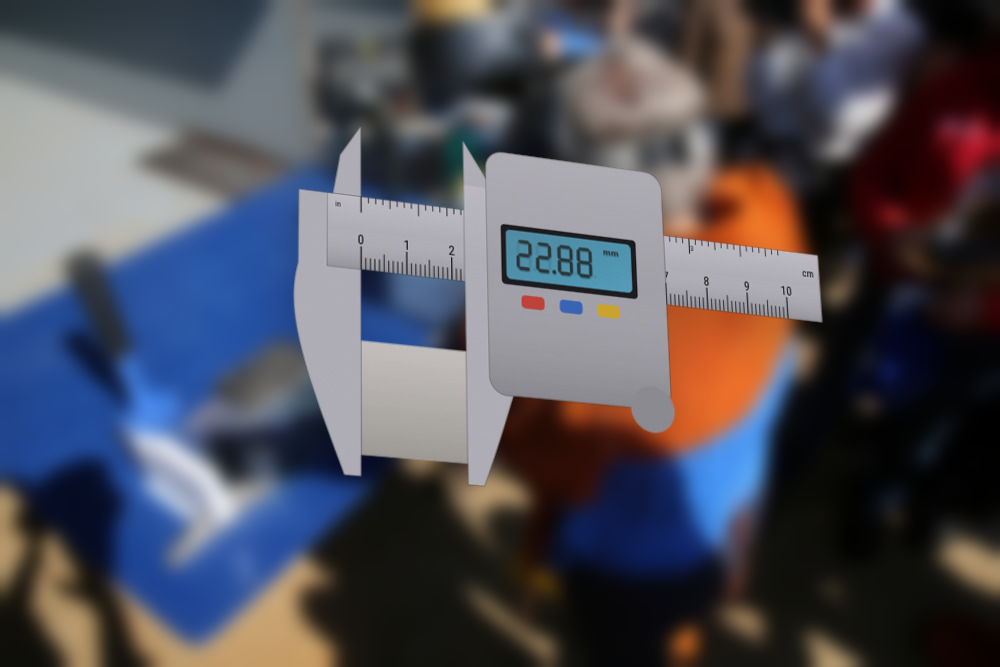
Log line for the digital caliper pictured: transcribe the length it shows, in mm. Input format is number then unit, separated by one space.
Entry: 22.88 mm
